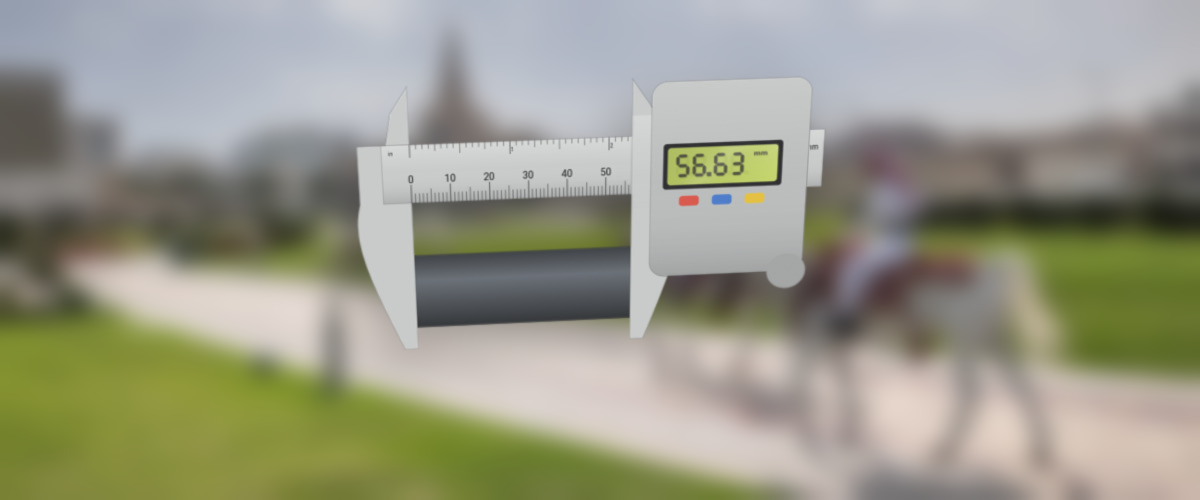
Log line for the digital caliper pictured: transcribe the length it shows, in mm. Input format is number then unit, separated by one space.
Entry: 56.63 mm
